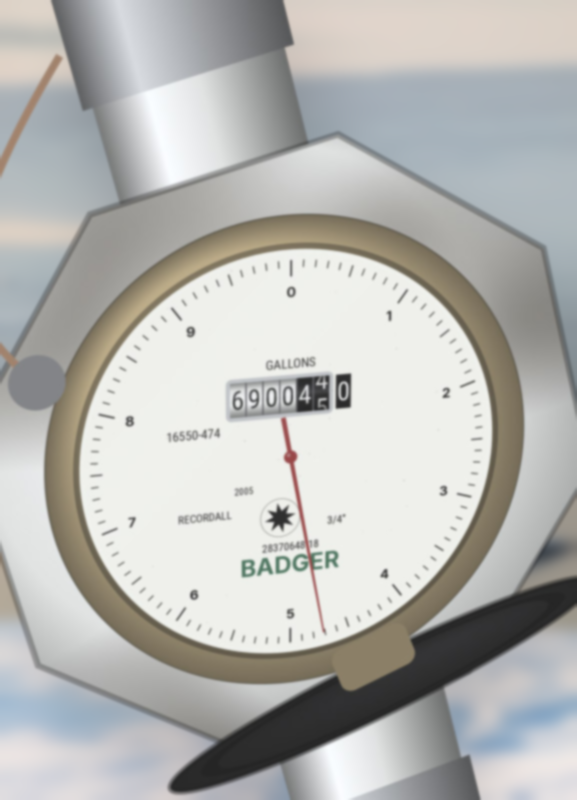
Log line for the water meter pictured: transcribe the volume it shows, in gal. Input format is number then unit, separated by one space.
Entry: 6900444.7 gal
